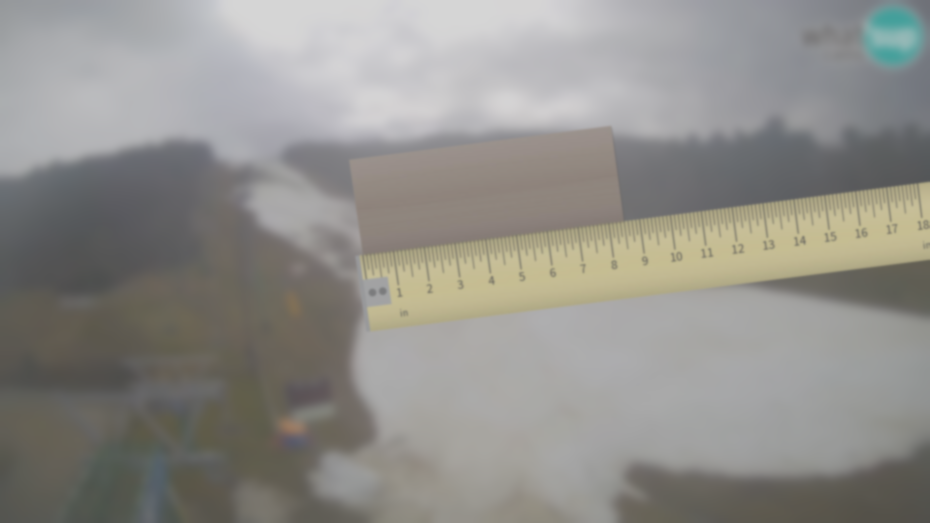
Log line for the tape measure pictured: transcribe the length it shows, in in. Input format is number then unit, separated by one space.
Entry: 8.5 in
